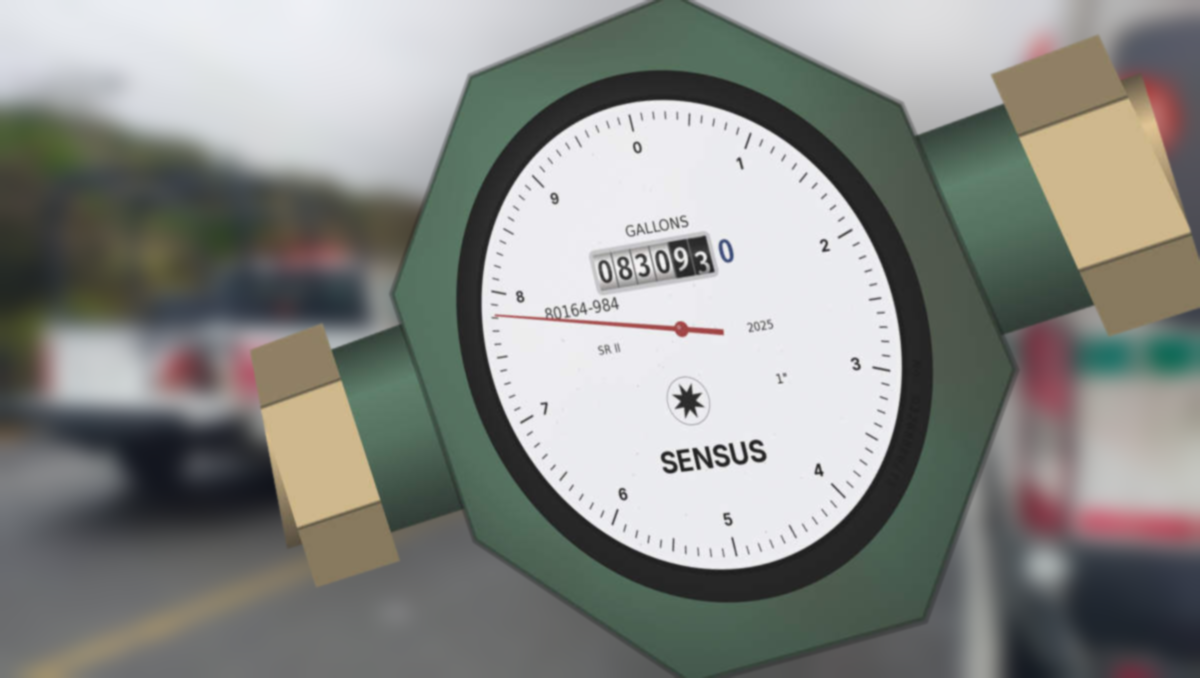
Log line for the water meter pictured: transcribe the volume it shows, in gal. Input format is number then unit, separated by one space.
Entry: 830927.8 gal
